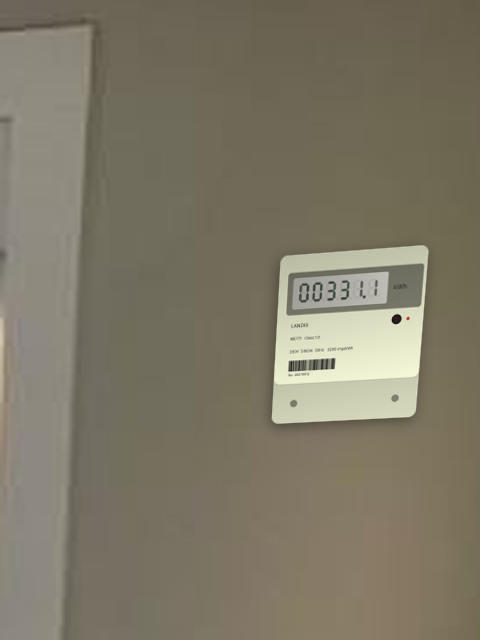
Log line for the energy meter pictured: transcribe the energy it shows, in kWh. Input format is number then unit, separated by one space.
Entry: 331.1 kWh
